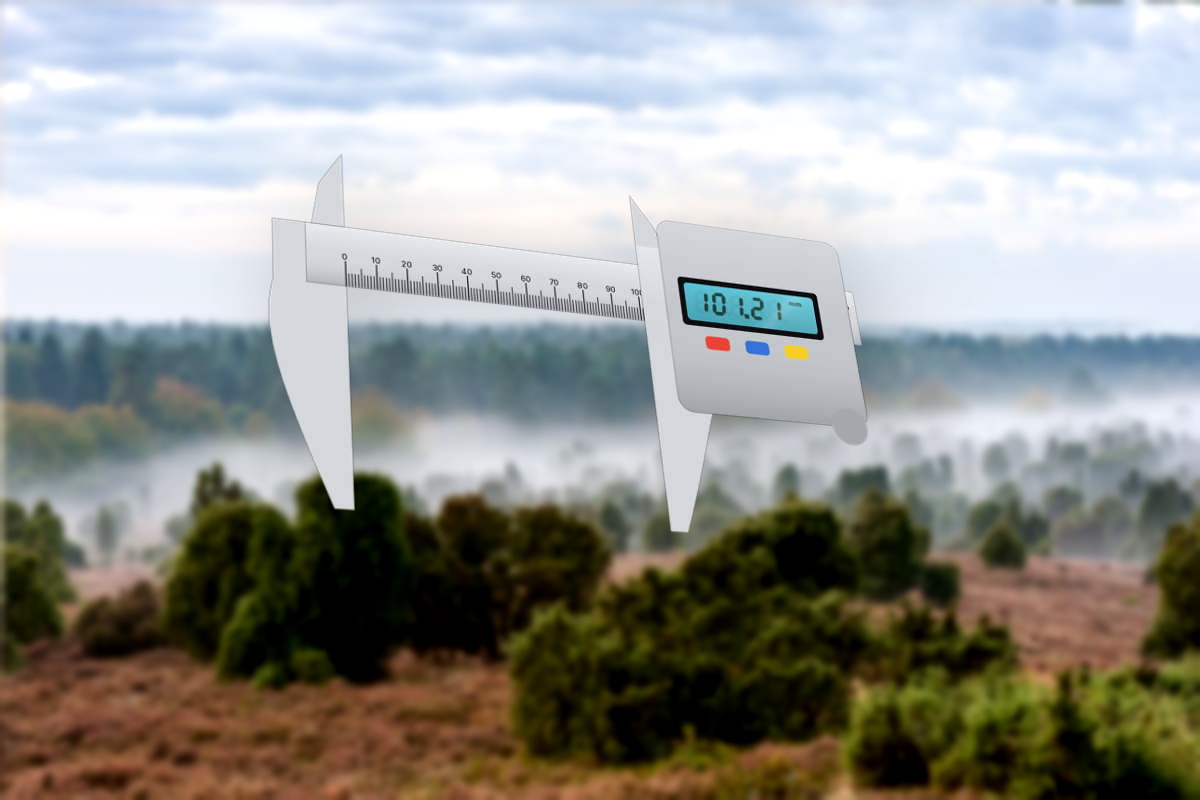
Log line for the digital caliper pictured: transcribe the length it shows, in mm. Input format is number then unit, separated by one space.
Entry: 101.21 mm
